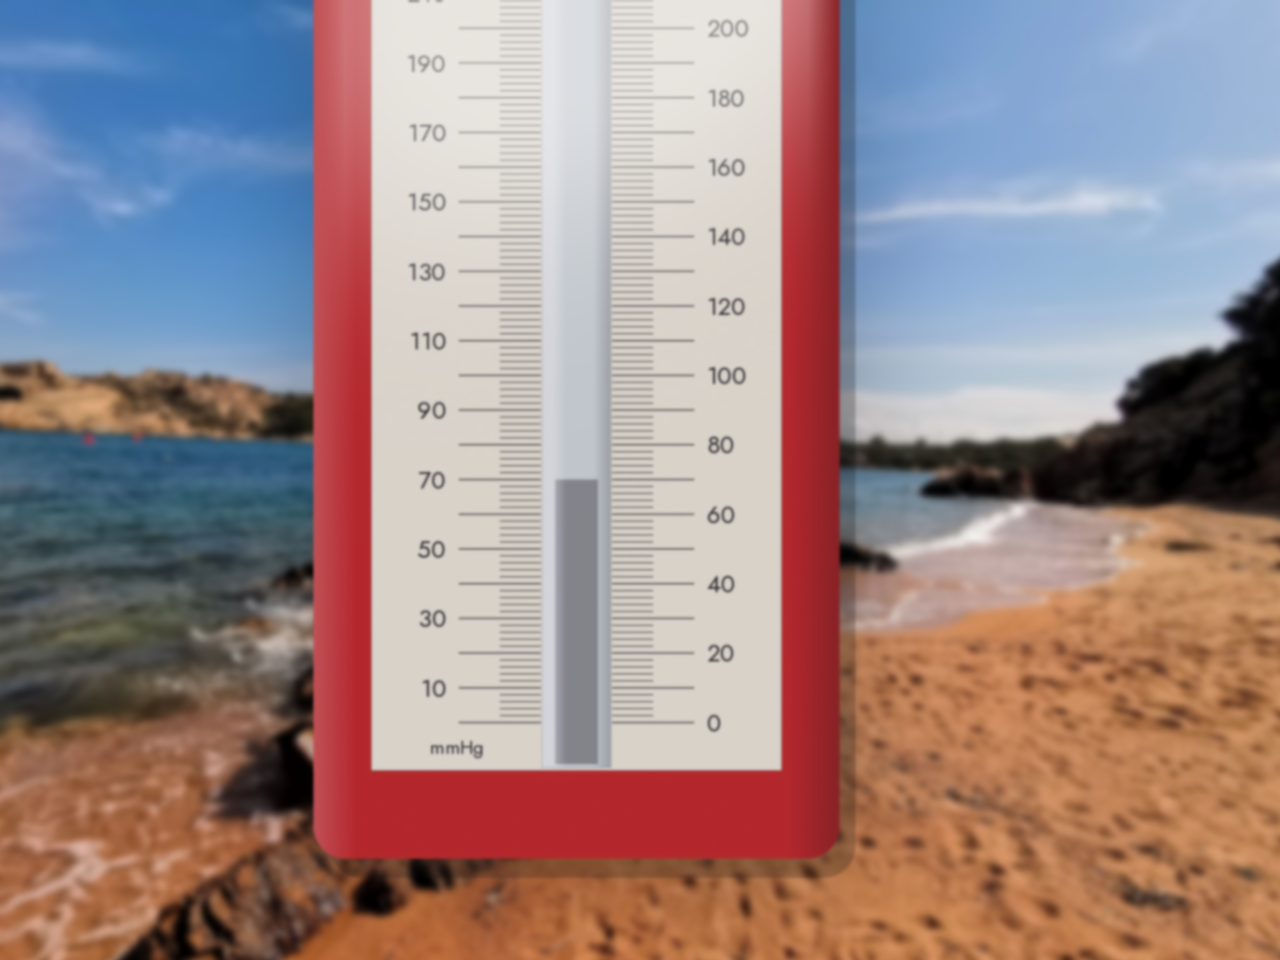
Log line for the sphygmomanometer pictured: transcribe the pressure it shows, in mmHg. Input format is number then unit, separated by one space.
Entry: 70 mmHg
